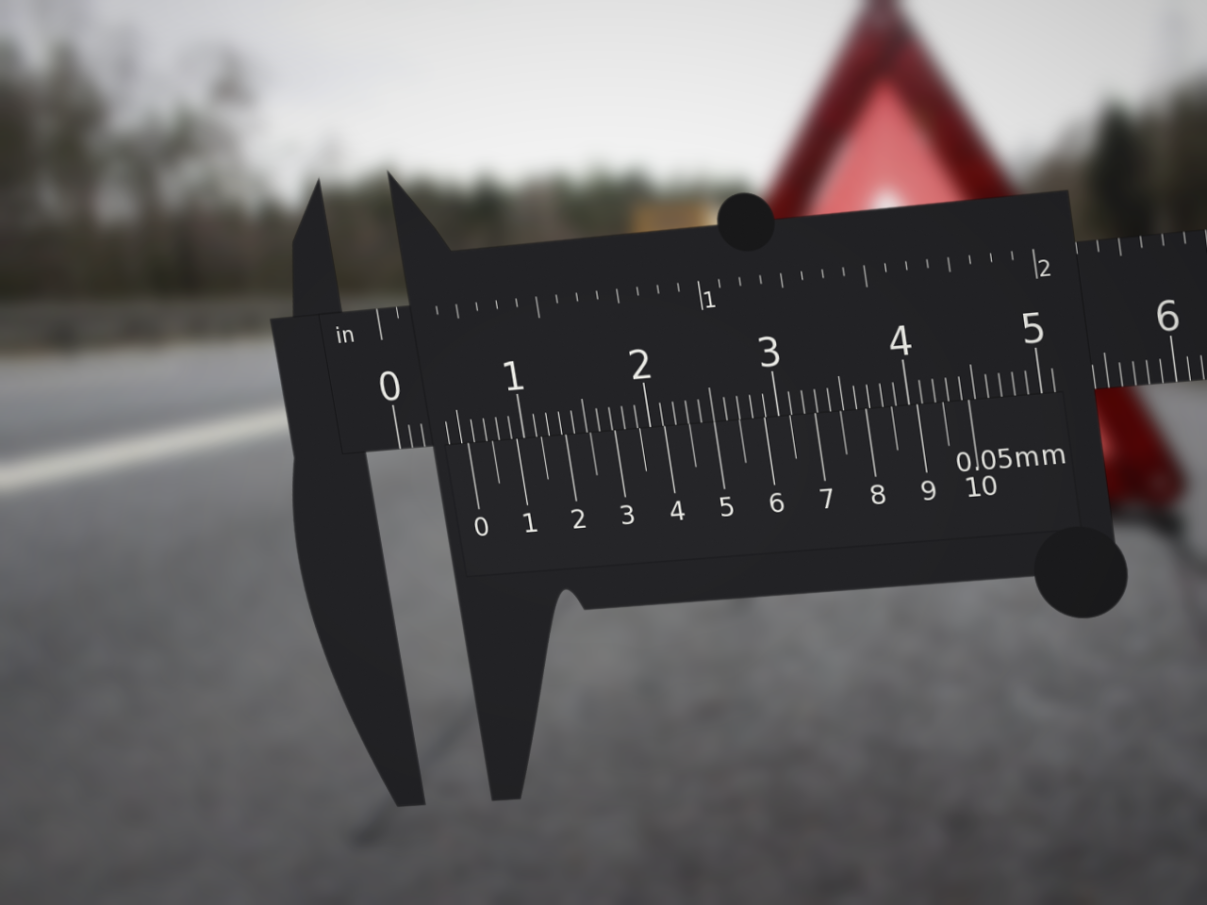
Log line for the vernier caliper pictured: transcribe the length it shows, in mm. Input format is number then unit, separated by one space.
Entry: 5.5 mm
